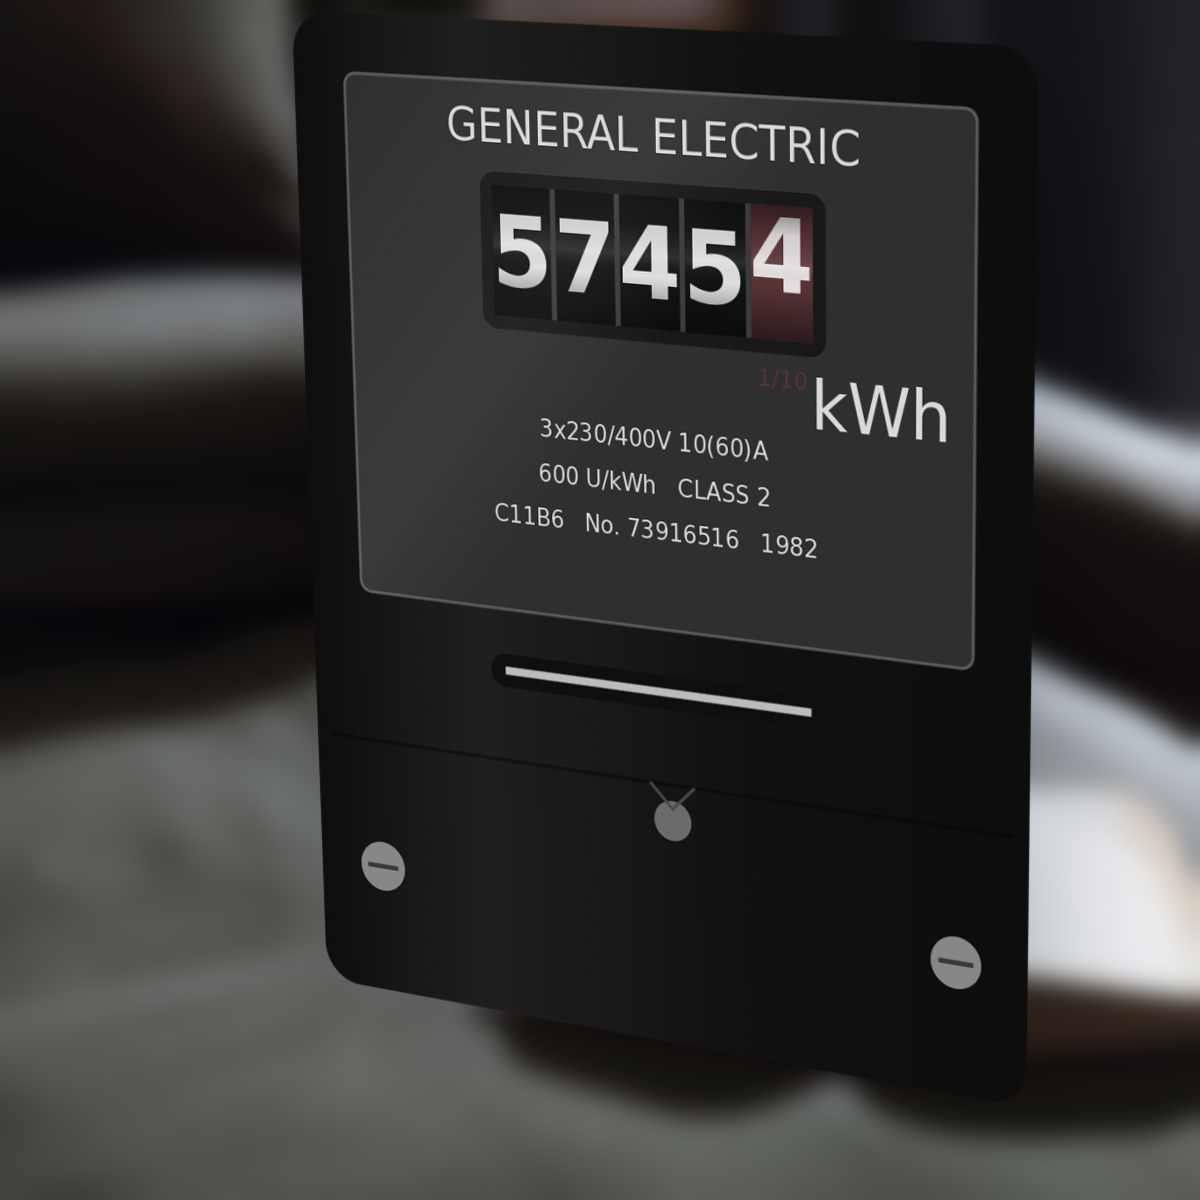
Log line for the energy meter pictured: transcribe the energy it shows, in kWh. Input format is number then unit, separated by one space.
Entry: 5745.4 kWh
